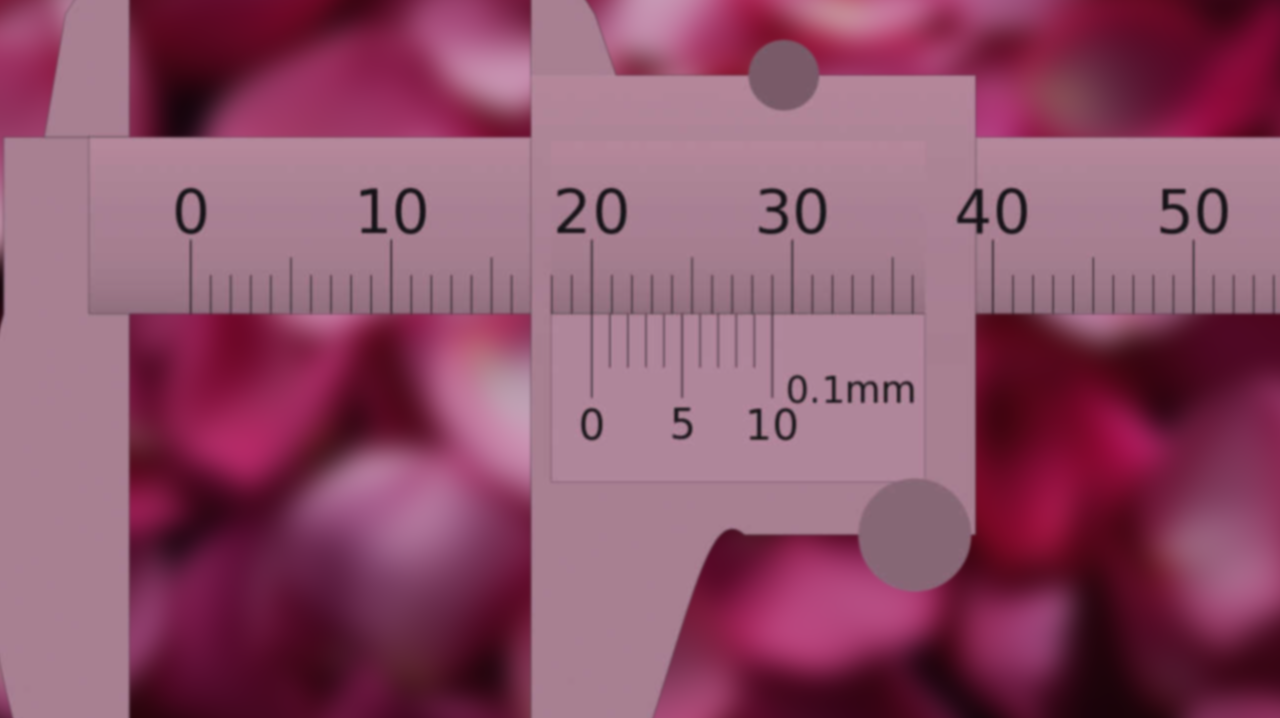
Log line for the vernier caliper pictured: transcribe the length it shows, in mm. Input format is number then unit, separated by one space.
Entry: 20.0 mm
